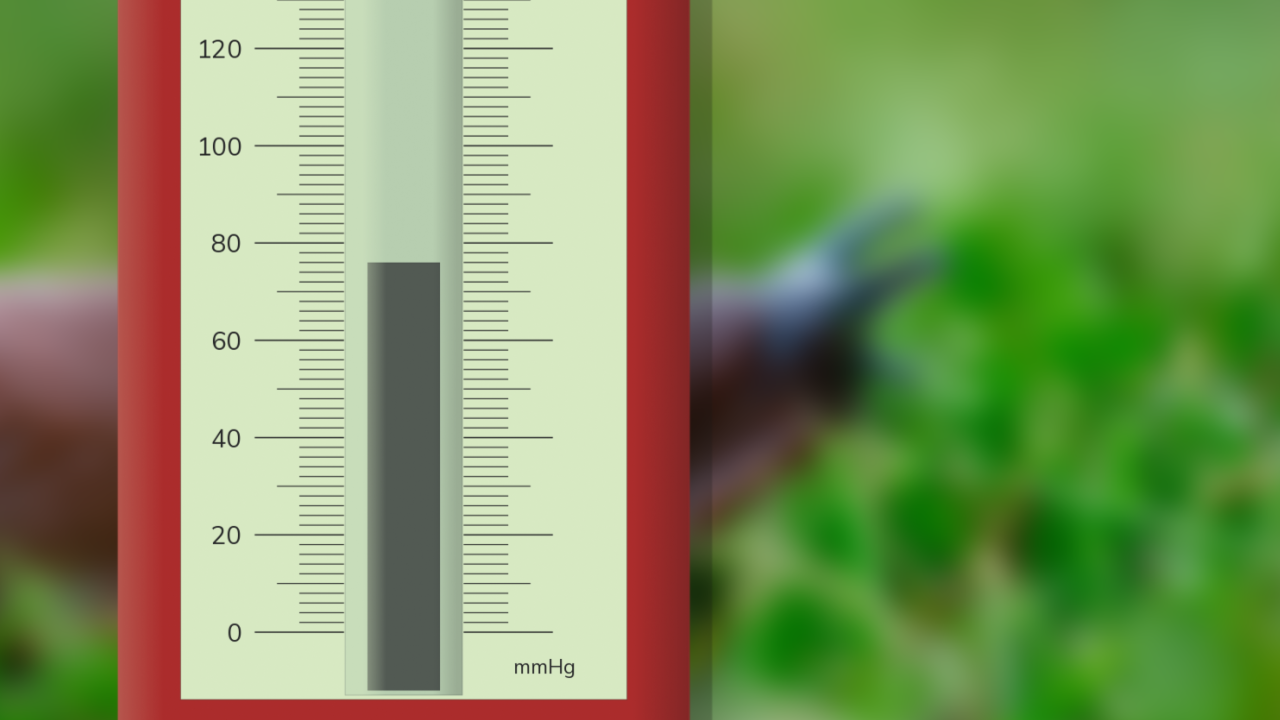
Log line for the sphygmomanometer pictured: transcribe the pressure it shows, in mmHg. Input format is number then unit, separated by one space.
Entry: 76 mmHg
